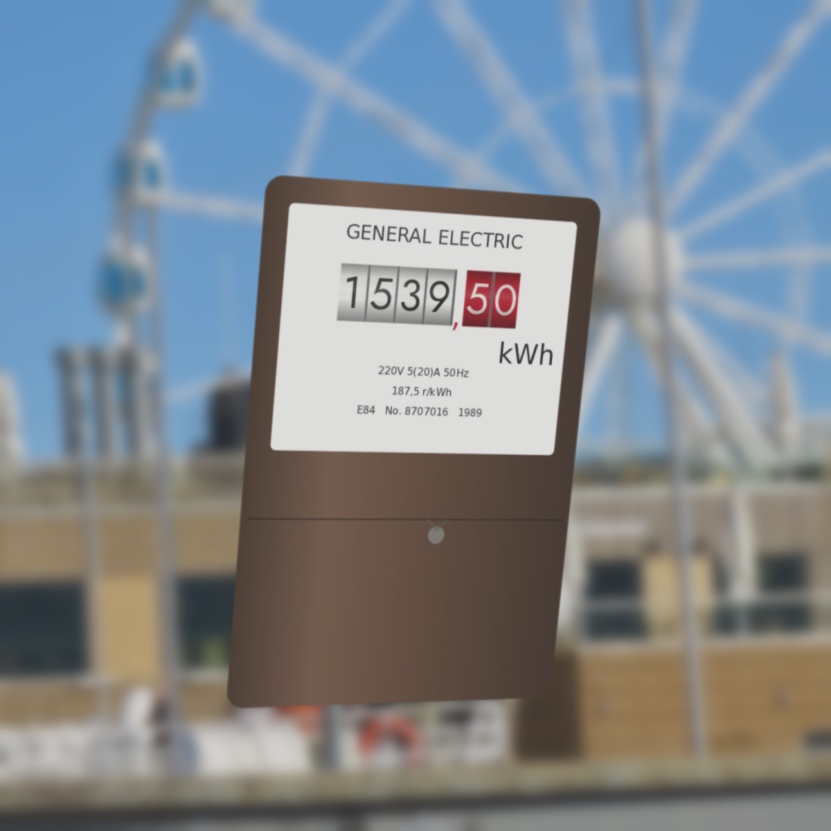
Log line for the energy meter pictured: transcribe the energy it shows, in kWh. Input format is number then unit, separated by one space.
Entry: 1539.50 kWh
